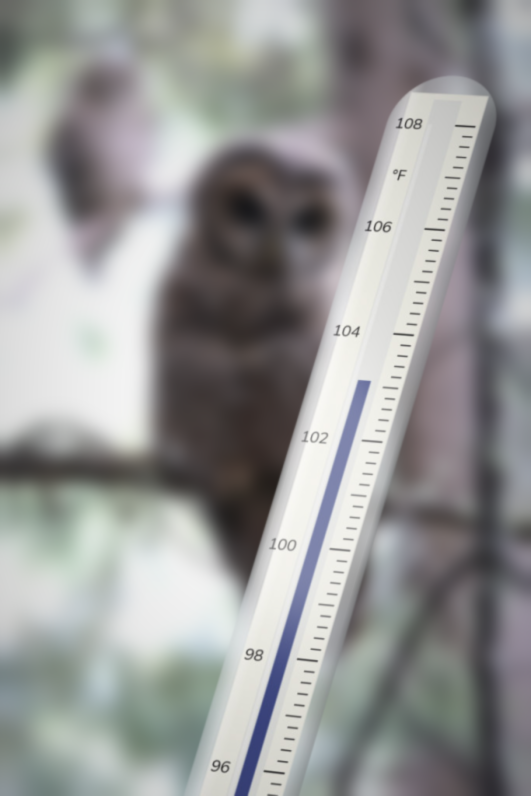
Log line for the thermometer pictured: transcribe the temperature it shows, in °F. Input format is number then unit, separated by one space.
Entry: 103.1 °F
